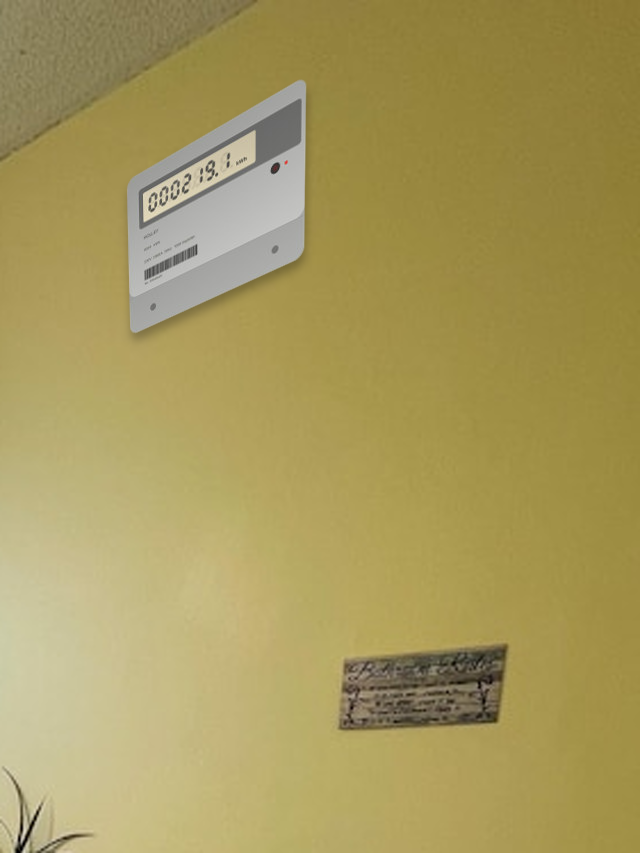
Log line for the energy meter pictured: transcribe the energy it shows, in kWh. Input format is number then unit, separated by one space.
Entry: 219.1 kWh
